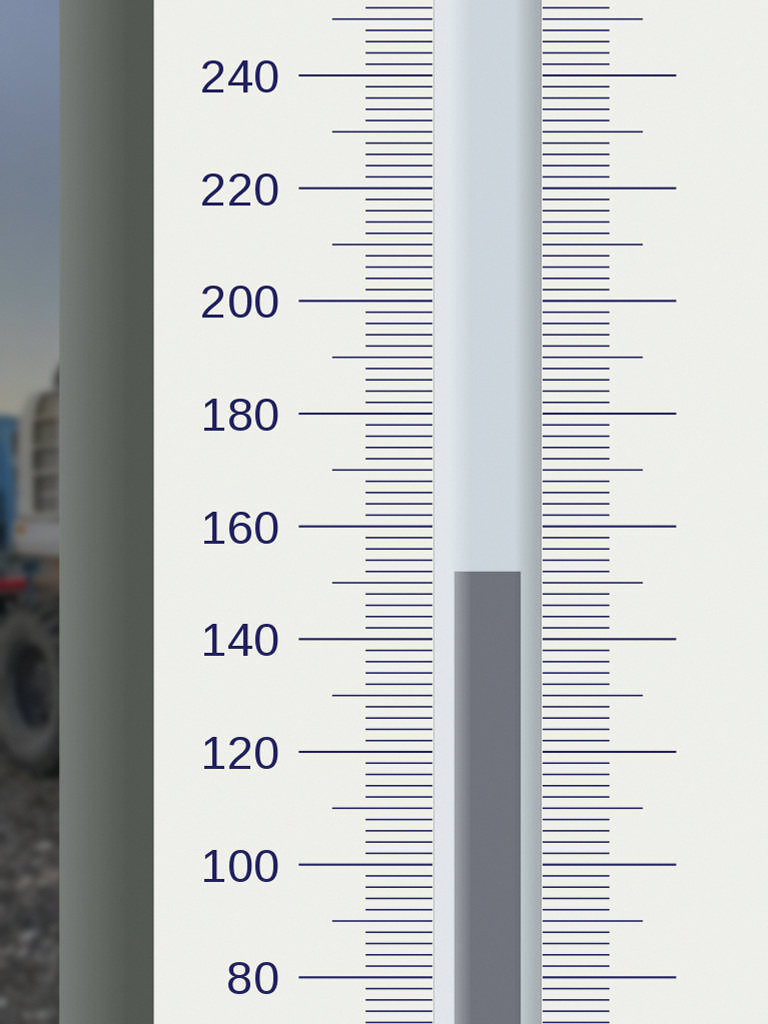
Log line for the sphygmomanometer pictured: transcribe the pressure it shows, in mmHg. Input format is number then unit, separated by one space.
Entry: 152 mmHg
